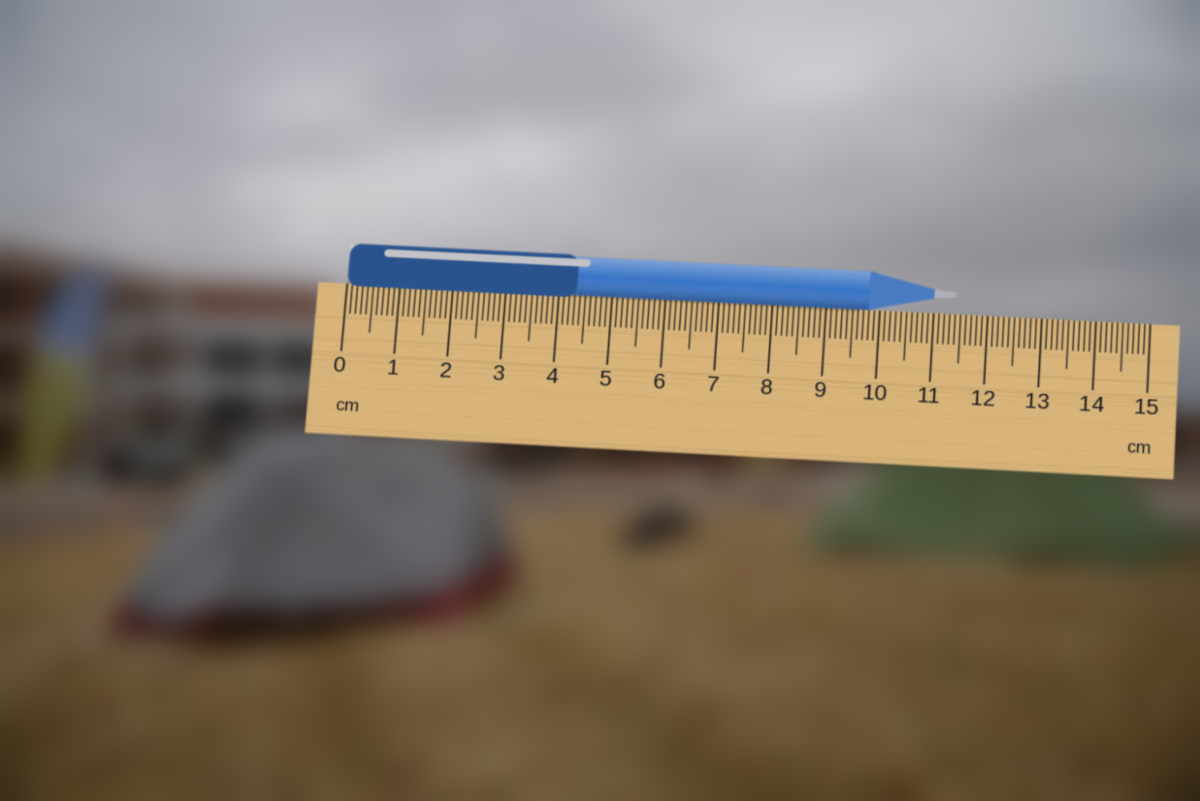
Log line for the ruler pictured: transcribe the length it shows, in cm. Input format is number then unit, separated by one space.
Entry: 11.4 cm
